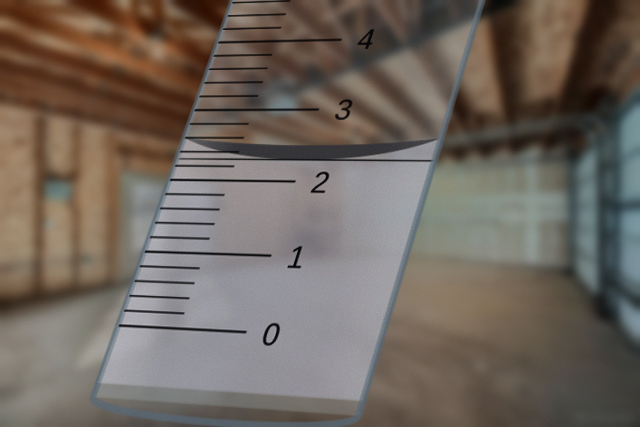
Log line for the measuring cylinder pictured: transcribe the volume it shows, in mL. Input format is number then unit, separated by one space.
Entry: 2.3 mL
